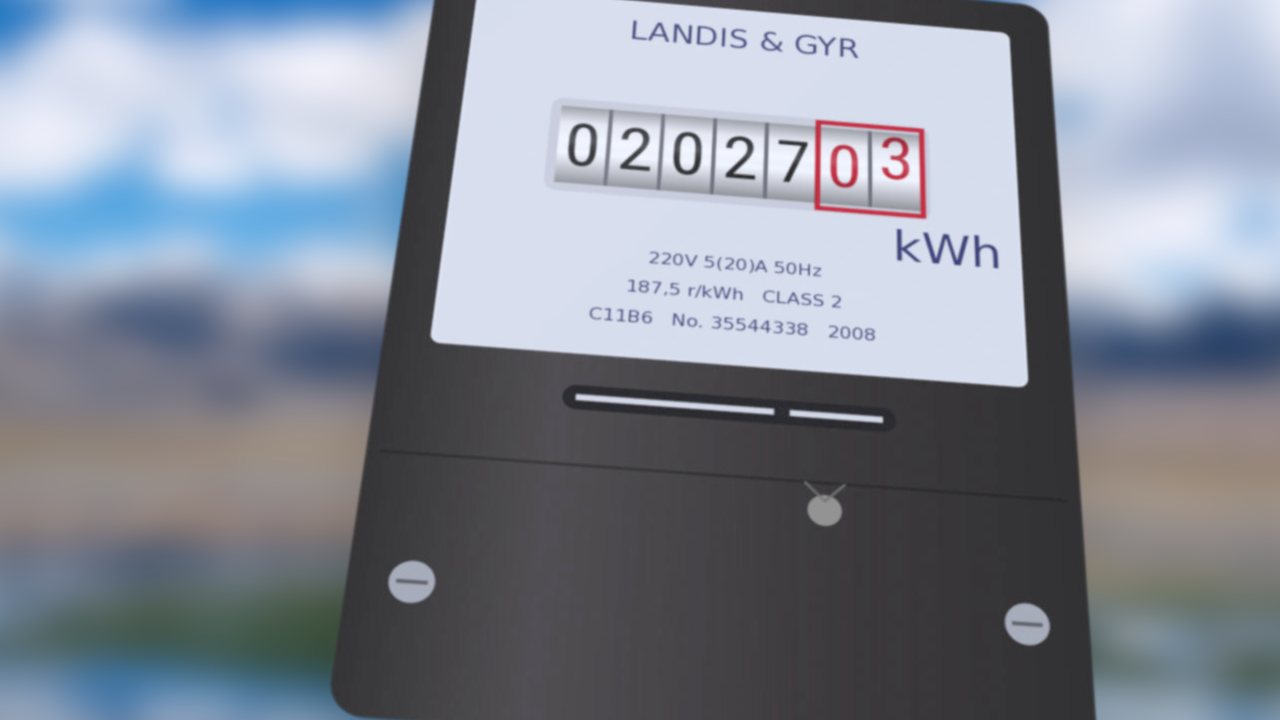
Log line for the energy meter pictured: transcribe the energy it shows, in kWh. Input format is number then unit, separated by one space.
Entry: 2027.03 kWh
